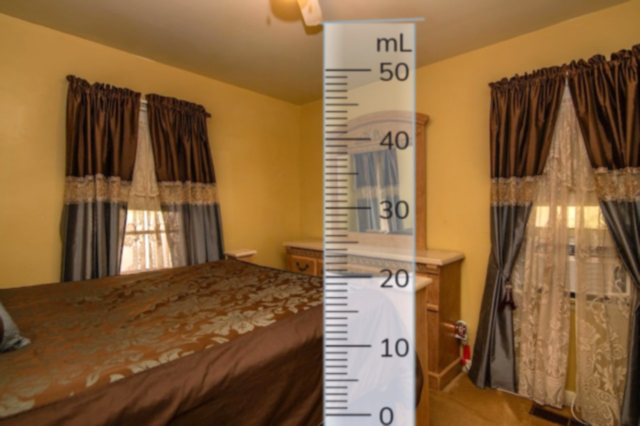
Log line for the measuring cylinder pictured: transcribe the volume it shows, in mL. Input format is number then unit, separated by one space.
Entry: 20 mL
